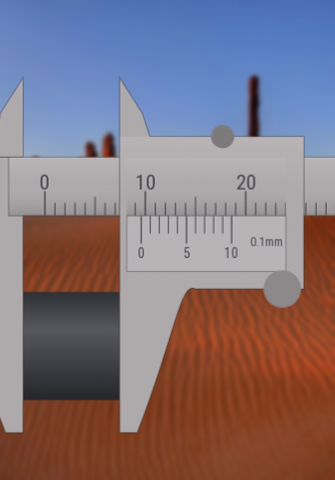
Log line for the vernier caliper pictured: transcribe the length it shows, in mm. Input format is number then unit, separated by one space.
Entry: 9.6 mm
